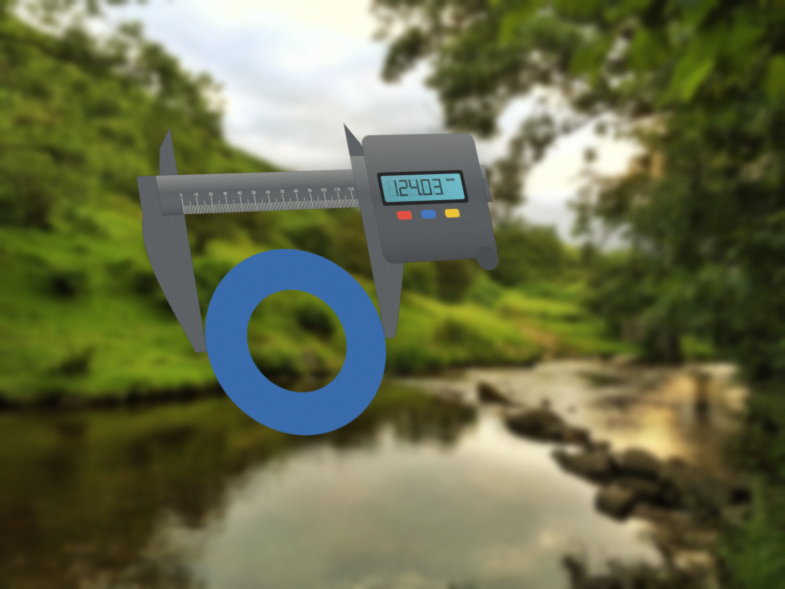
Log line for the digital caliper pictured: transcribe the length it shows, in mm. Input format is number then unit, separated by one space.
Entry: 124.03 mm
